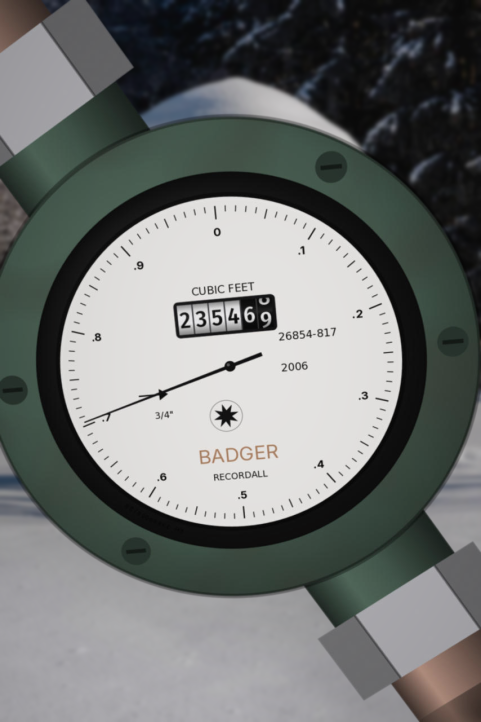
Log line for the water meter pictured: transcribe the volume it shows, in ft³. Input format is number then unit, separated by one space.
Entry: 235468.70 ft³
